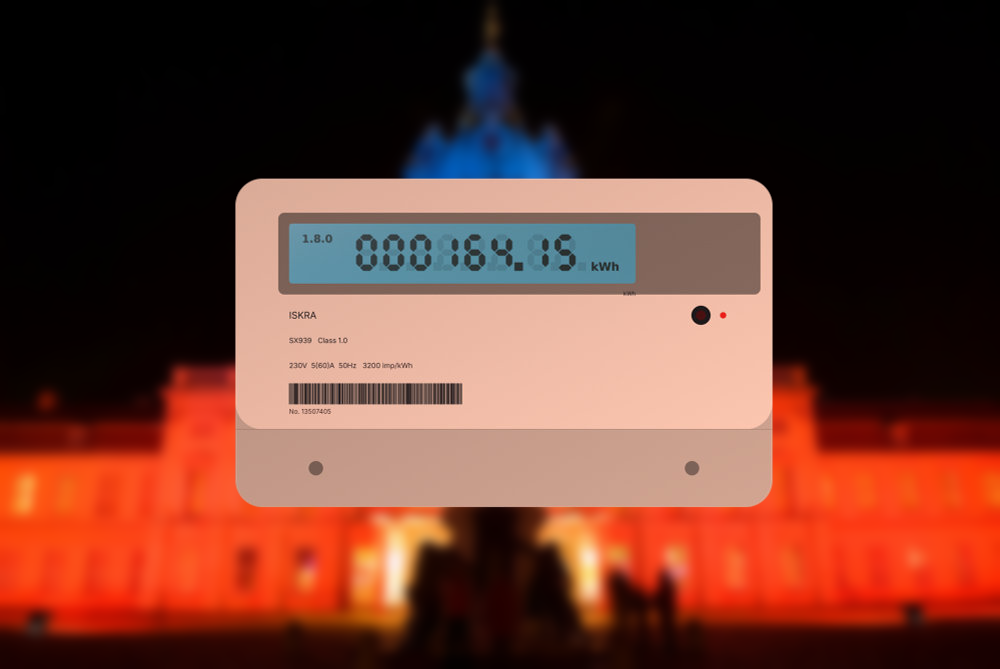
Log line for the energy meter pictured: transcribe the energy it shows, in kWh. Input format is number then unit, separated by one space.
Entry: 164.15 kWh
